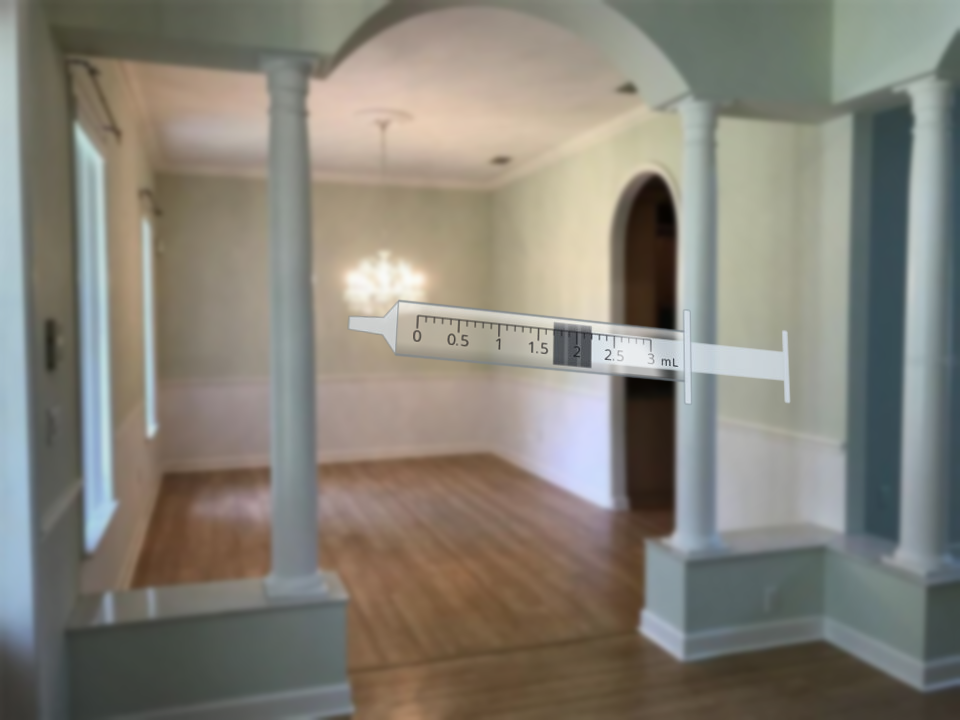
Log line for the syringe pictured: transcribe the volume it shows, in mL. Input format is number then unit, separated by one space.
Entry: 1.7 mL
